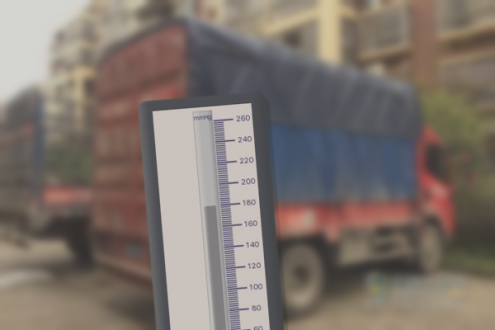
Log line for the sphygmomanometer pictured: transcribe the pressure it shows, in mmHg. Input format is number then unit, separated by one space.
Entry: 180 mmHg
